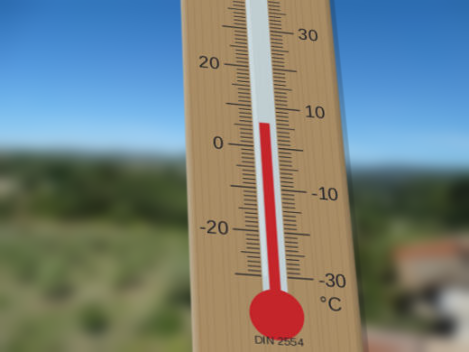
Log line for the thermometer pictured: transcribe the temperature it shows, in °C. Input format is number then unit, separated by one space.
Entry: 6 °C
